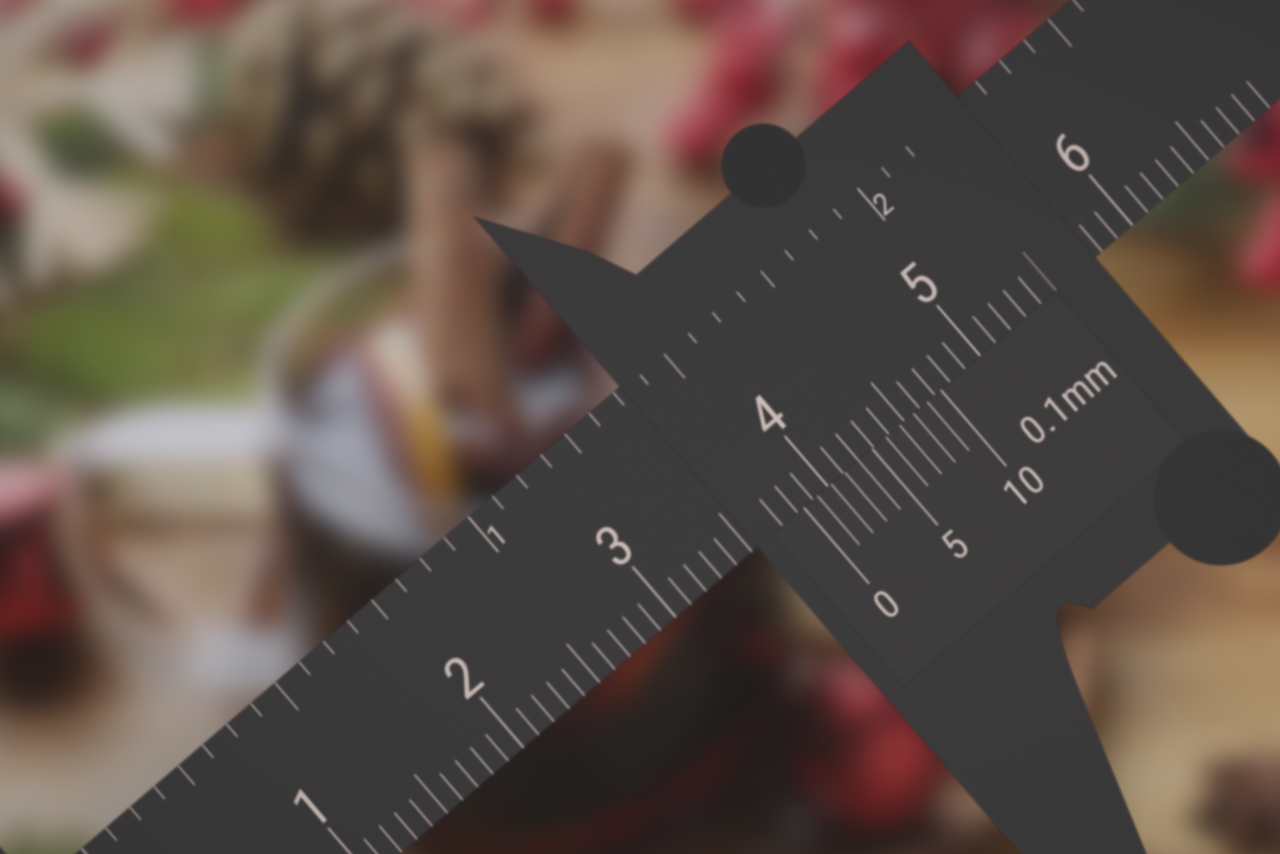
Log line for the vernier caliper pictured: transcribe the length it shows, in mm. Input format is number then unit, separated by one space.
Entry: 38.4 mm
